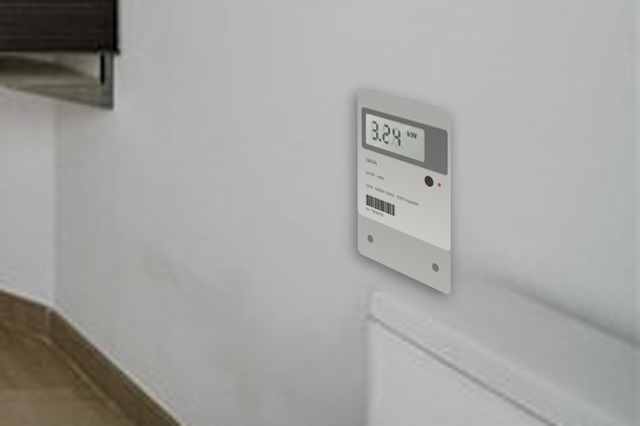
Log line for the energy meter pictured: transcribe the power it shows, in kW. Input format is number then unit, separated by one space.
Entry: 3.24 kW
